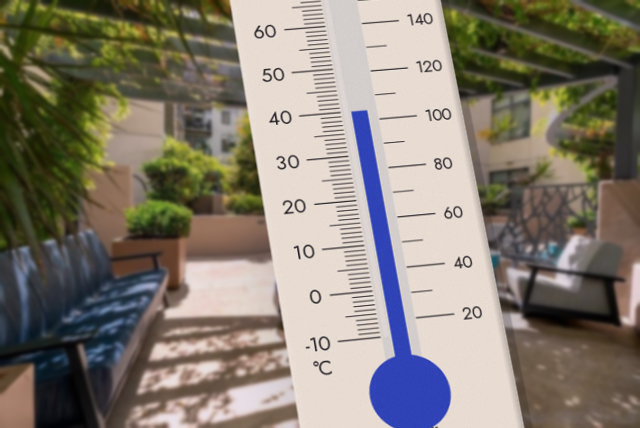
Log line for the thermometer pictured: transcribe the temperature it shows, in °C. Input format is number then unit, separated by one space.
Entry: 40 °C
